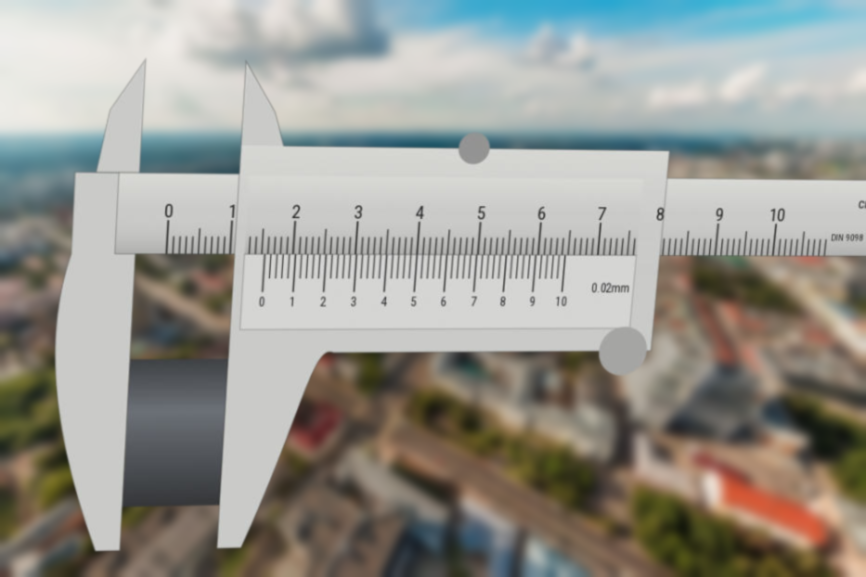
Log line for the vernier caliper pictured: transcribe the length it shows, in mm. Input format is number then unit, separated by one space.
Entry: 15.5 mm
